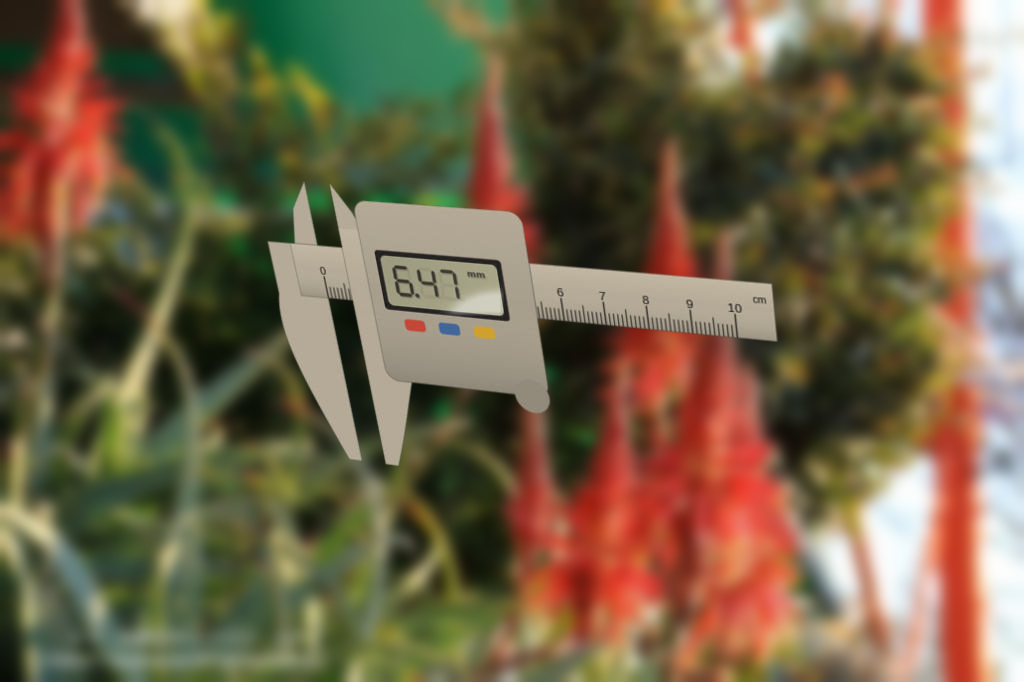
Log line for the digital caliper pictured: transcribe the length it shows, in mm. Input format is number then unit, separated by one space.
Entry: 6.47 mm
